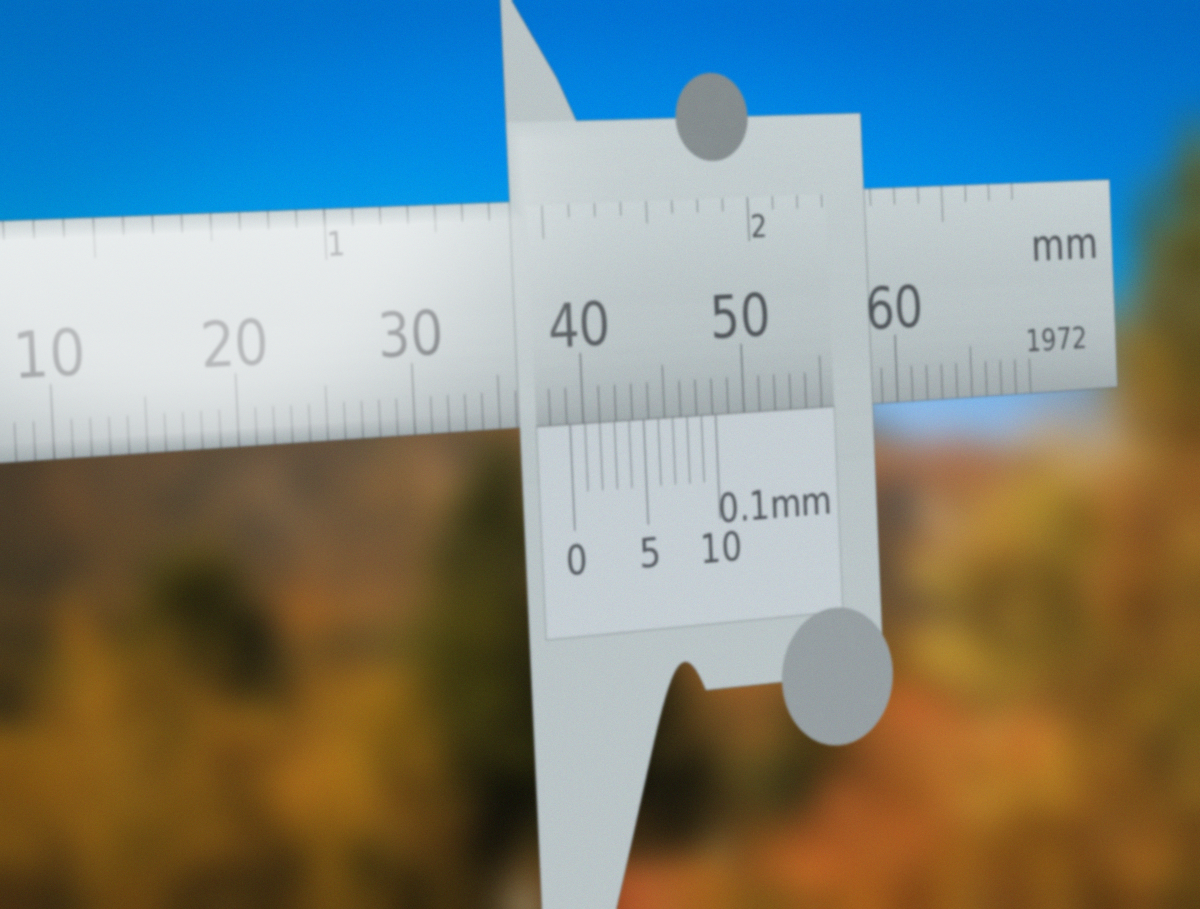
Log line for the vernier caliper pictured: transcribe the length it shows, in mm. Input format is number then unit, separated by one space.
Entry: 39.2 mm
